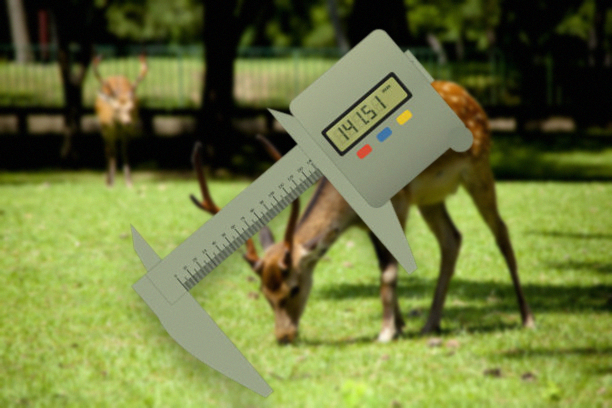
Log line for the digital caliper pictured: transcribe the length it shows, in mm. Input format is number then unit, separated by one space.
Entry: 141.51 mm
